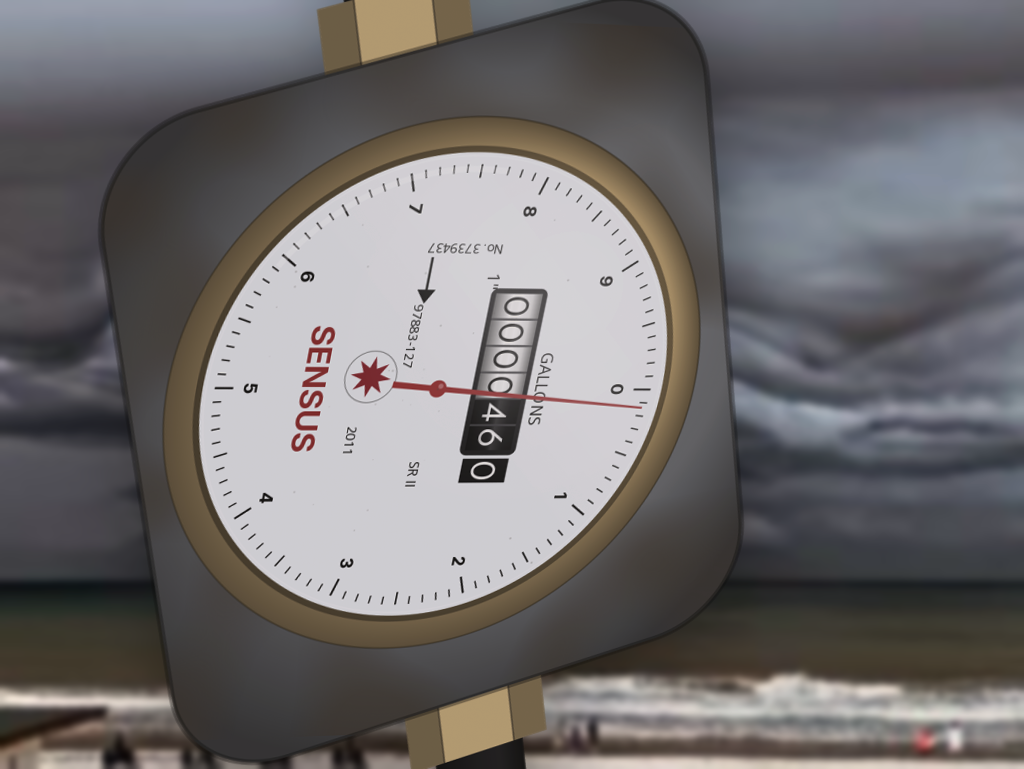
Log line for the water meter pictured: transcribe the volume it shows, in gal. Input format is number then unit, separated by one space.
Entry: 460.1 gal
